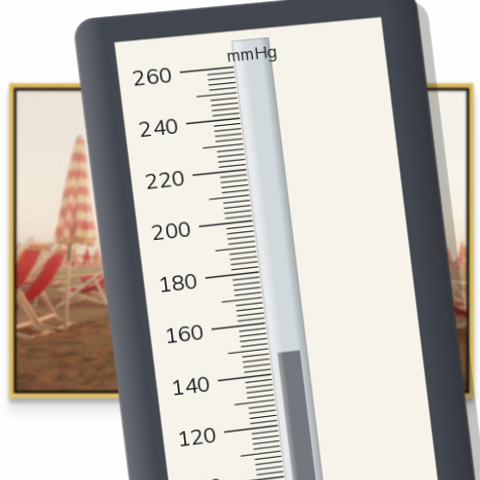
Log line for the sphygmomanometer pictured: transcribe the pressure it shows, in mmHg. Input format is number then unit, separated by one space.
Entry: 148 mmHg
